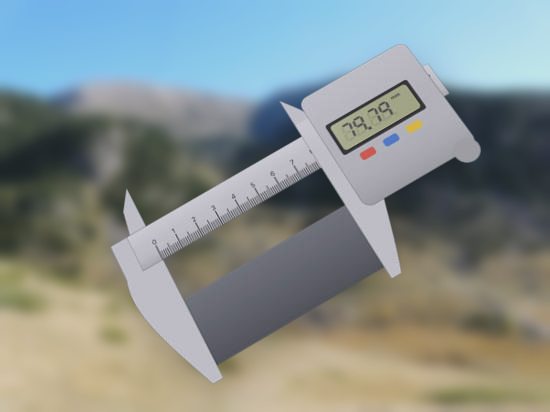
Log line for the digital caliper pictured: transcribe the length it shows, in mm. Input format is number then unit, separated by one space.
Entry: 79.79 mm
